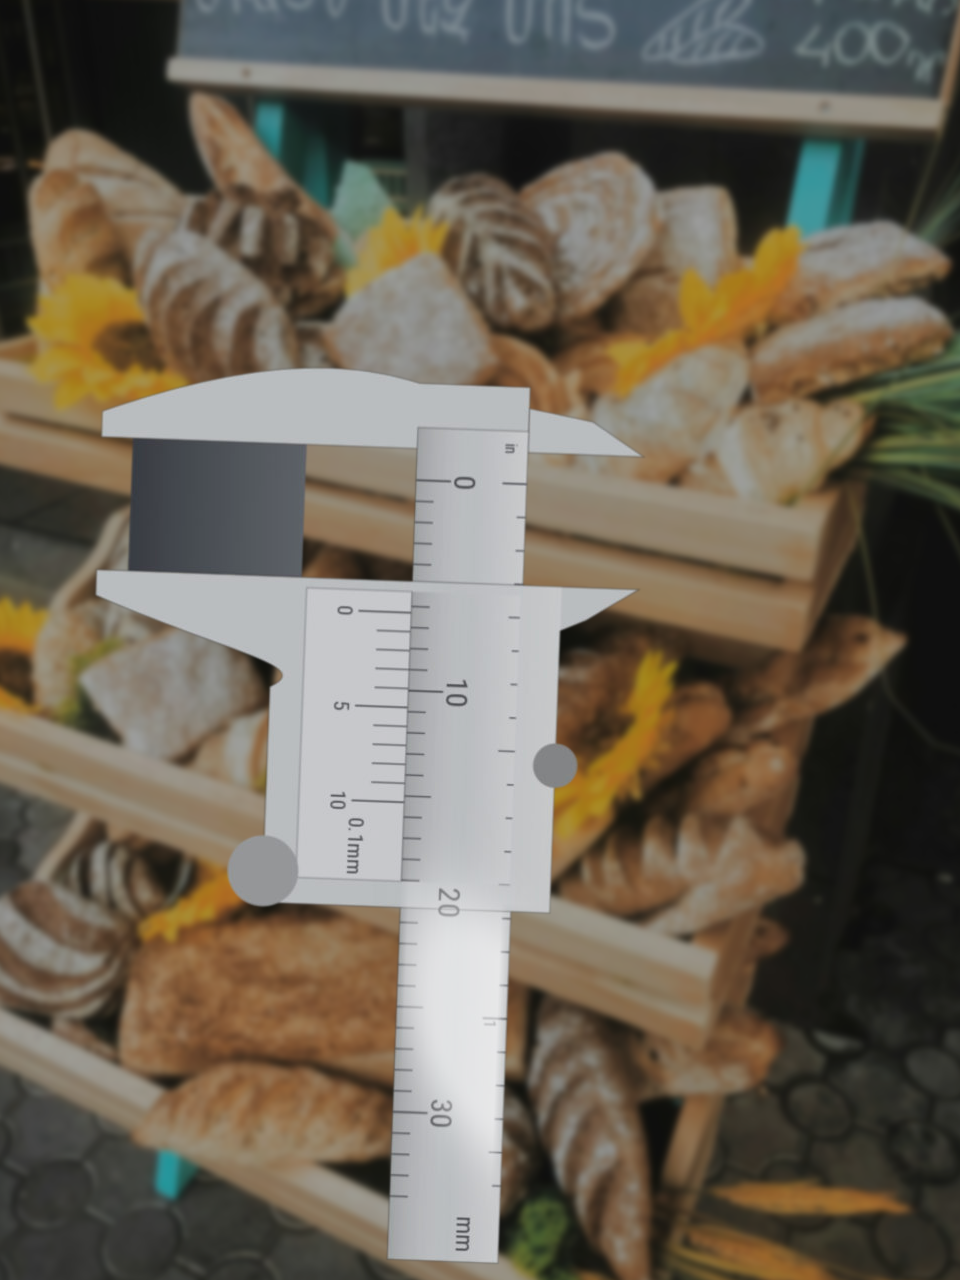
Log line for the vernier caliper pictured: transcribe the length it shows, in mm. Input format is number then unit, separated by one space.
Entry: 6.3 mm
